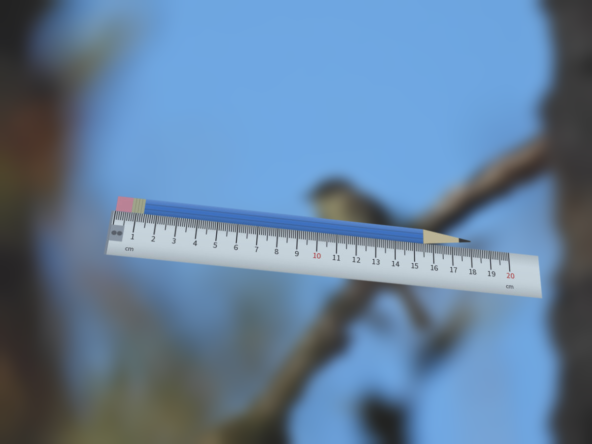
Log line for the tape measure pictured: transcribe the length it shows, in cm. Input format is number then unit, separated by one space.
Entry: 18 cm
